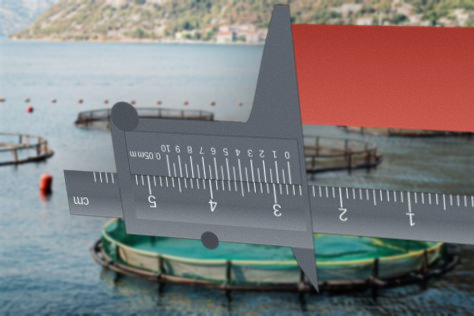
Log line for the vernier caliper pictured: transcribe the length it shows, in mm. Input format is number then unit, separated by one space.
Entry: 27.4 mm
